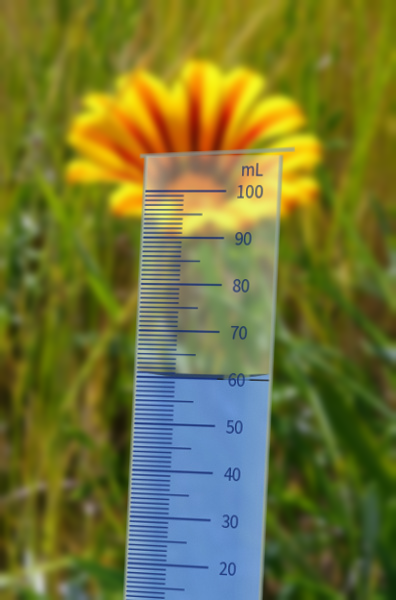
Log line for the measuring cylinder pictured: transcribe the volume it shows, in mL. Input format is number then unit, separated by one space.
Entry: 60 mL
